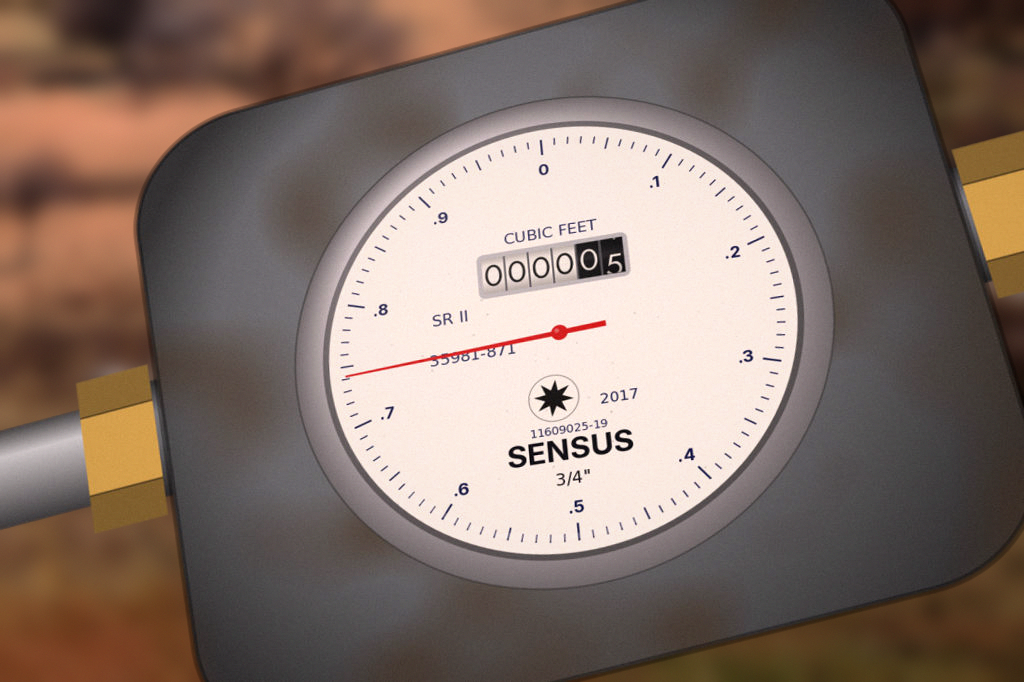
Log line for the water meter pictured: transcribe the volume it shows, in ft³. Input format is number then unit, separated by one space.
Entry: 4.74 ft³
